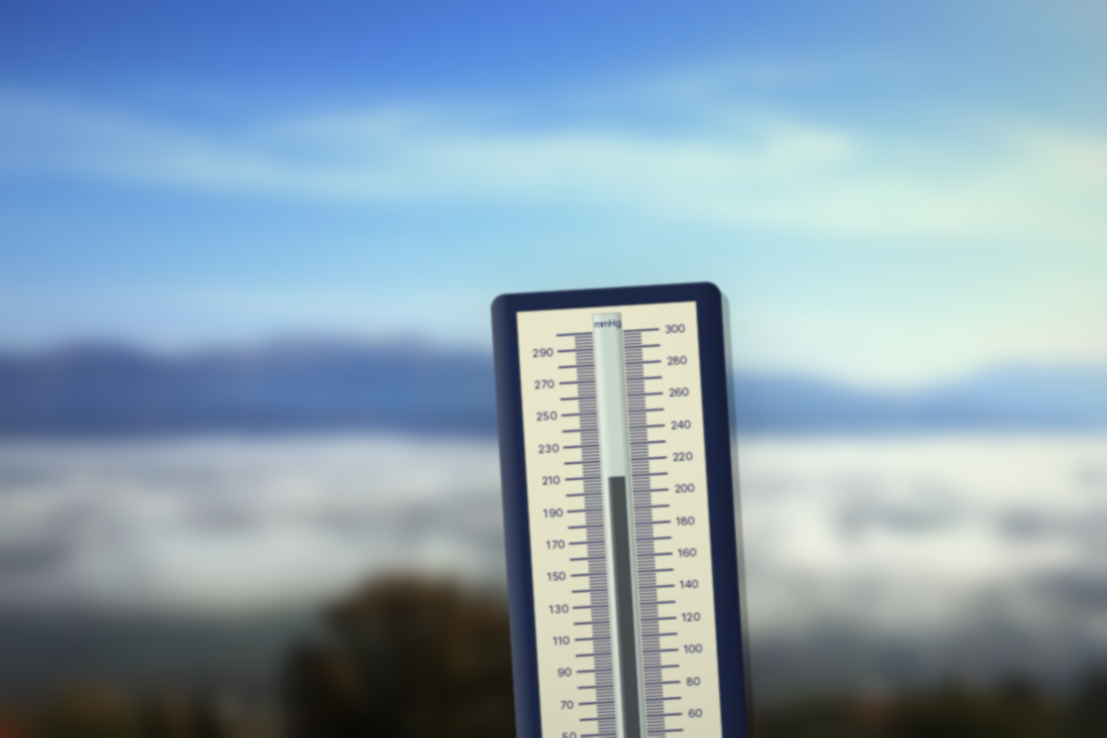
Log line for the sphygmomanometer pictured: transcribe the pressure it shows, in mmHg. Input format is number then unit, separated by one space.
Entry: 210 mmHg
